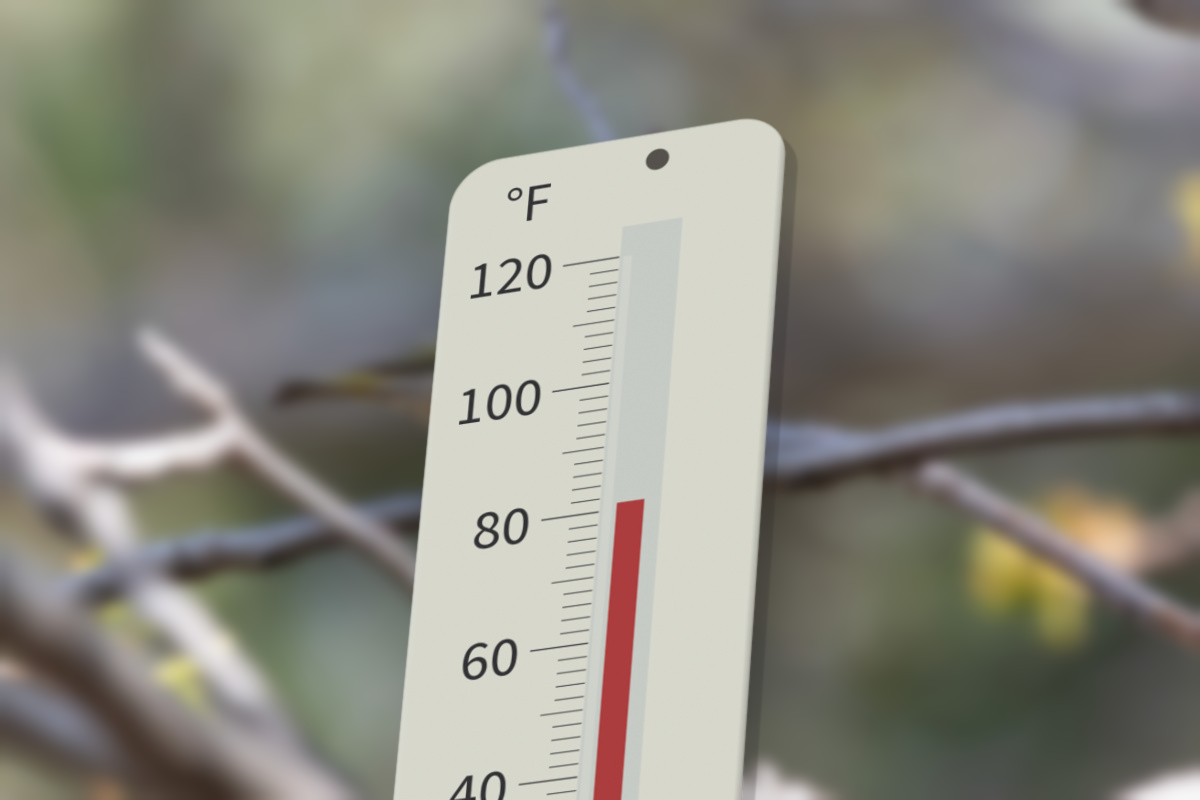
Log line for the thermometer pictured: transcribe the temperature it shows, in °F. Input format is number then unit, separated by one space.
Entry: 81 °F
